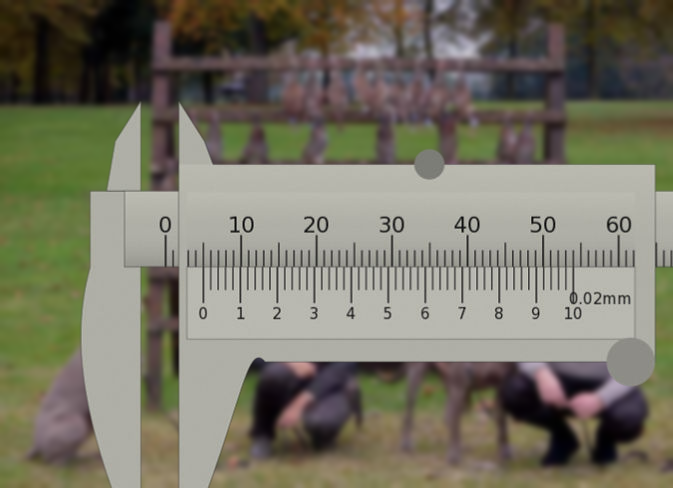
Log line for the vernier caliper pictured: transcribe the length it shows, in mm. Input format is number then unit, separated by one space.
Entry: 5.0 mm
